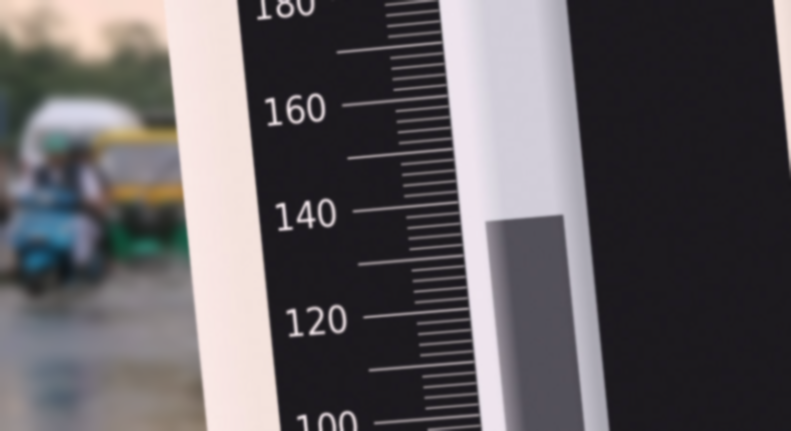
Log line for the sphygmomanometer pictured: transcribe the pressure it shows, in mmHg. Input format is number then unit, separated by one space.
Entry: 136 mmHg
